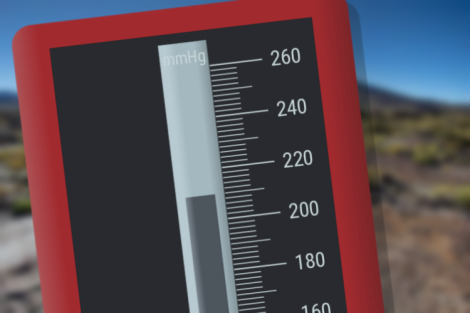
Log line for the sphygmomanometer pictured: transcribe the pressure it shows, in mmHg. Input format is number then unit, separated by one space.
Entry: 210 mmHg
